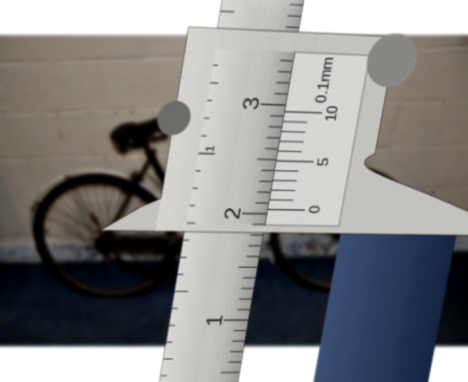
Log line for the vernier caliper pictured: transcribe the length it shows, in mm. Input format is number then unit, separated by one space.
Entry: 20.4 mm
